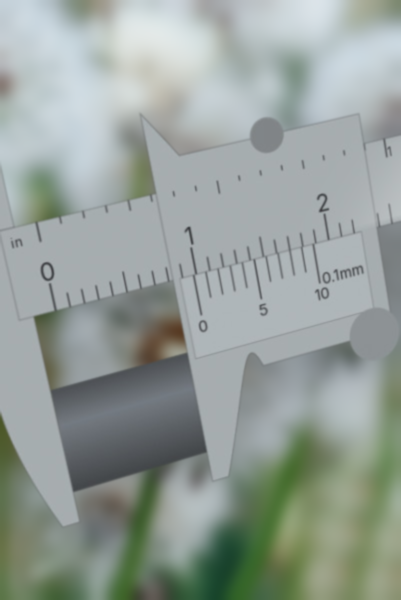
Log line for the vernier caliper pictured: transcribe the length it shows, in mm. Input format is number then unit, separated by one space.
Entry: 9.8 mm
